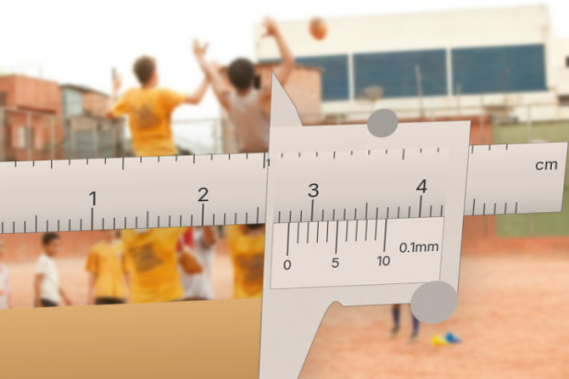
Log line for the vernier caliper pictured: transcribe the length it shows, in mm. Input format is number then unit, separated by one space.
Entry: 27.9 mm
